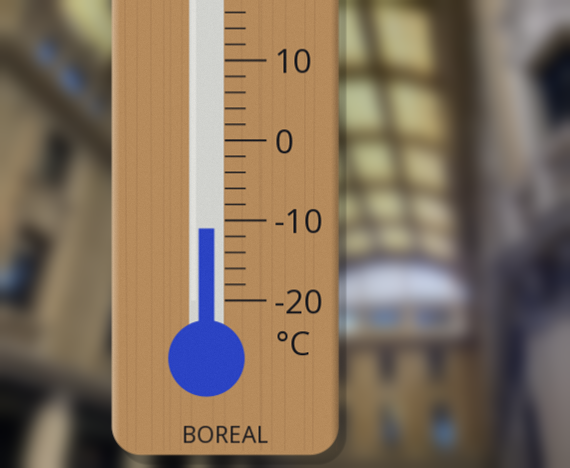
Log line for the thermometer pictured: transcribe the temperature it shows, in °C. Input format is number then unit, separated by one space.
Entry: -11 °C
